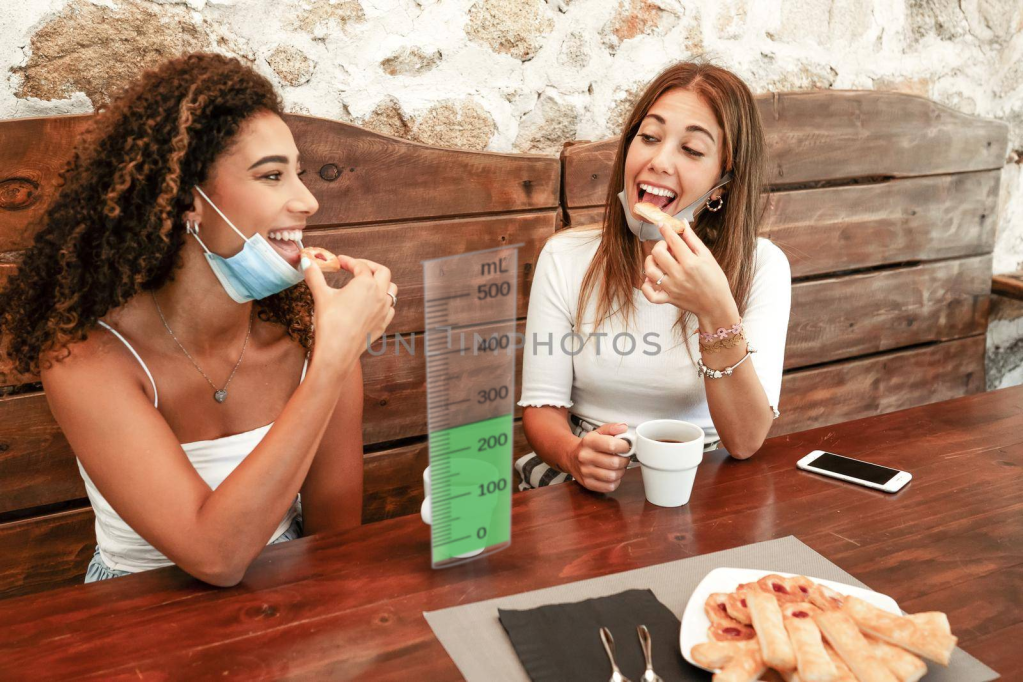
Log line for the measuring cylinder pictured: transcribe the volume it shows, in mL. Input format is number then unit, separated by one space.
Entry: 250 mL
